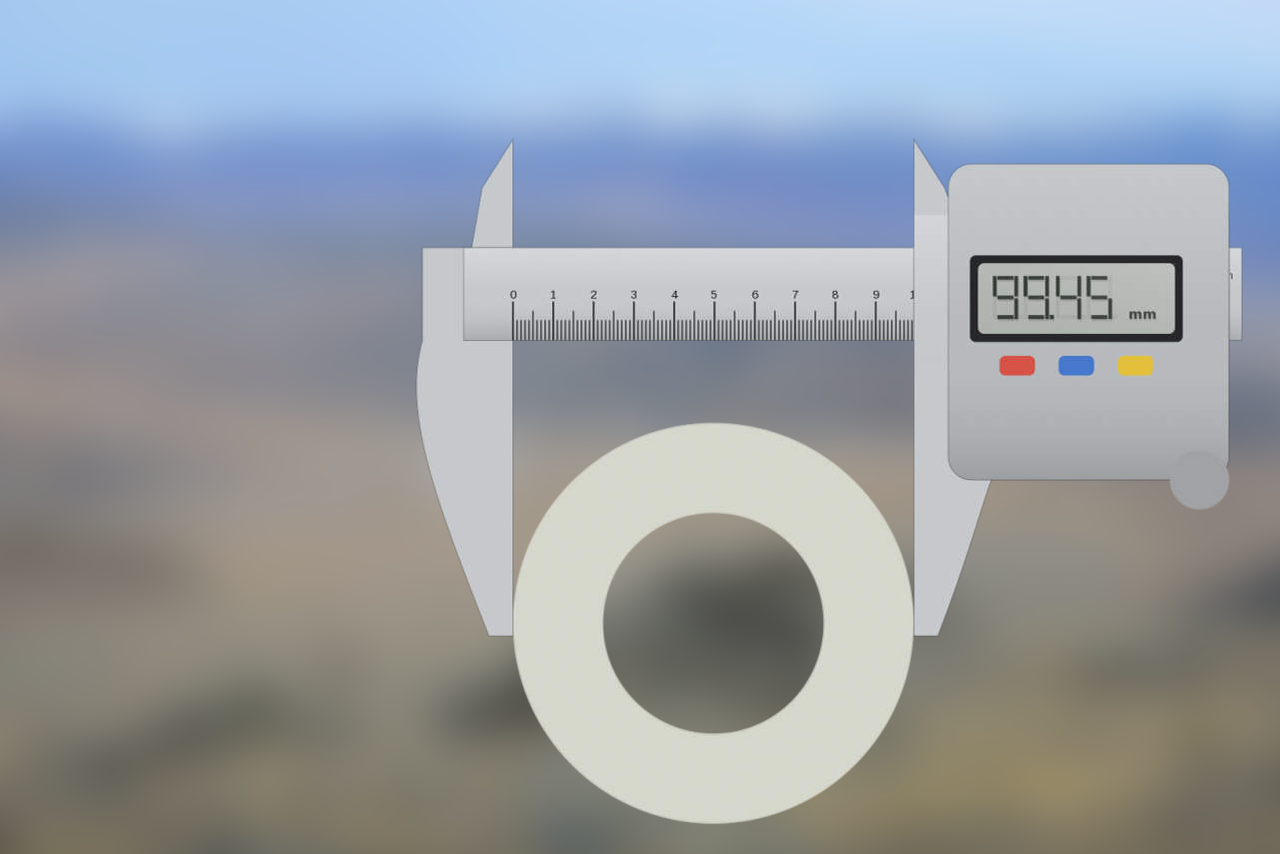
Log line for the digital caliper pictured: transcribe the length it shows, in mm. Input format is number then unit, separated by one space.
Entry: 99.45 mm
